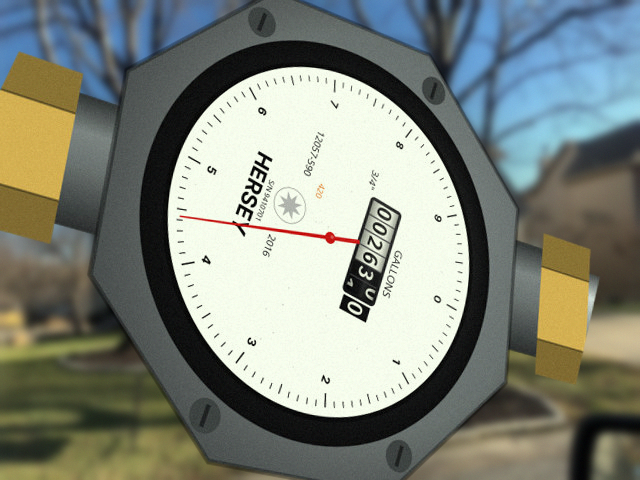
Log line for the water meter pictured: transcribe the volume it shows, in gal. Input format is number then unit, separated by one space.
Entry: 26304.4 gal
